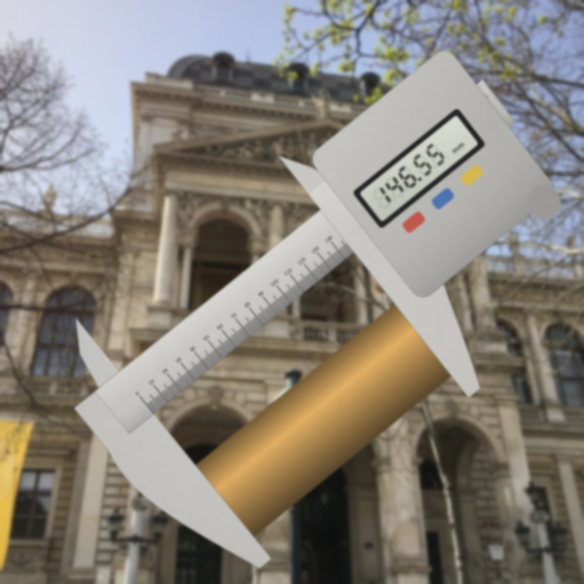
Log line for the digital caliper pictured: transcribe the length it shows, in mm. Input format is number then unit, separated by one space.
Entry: 146.55 mm
